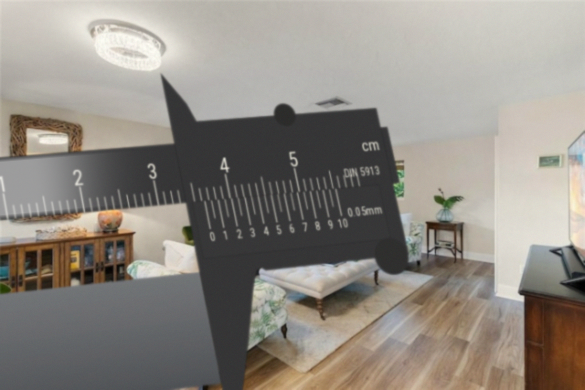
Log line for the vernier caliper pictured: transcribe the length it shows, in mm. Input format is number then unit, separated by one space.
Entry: 36.4 mm
